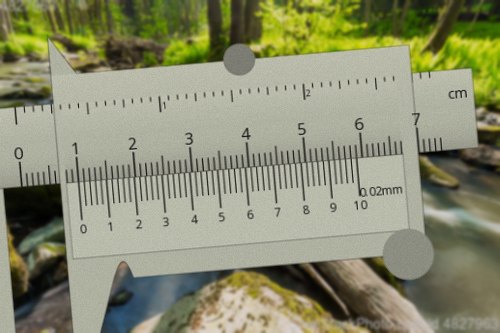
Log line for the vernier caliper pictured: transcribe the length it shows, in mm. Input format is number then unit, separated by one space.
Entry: 10.0 mm
